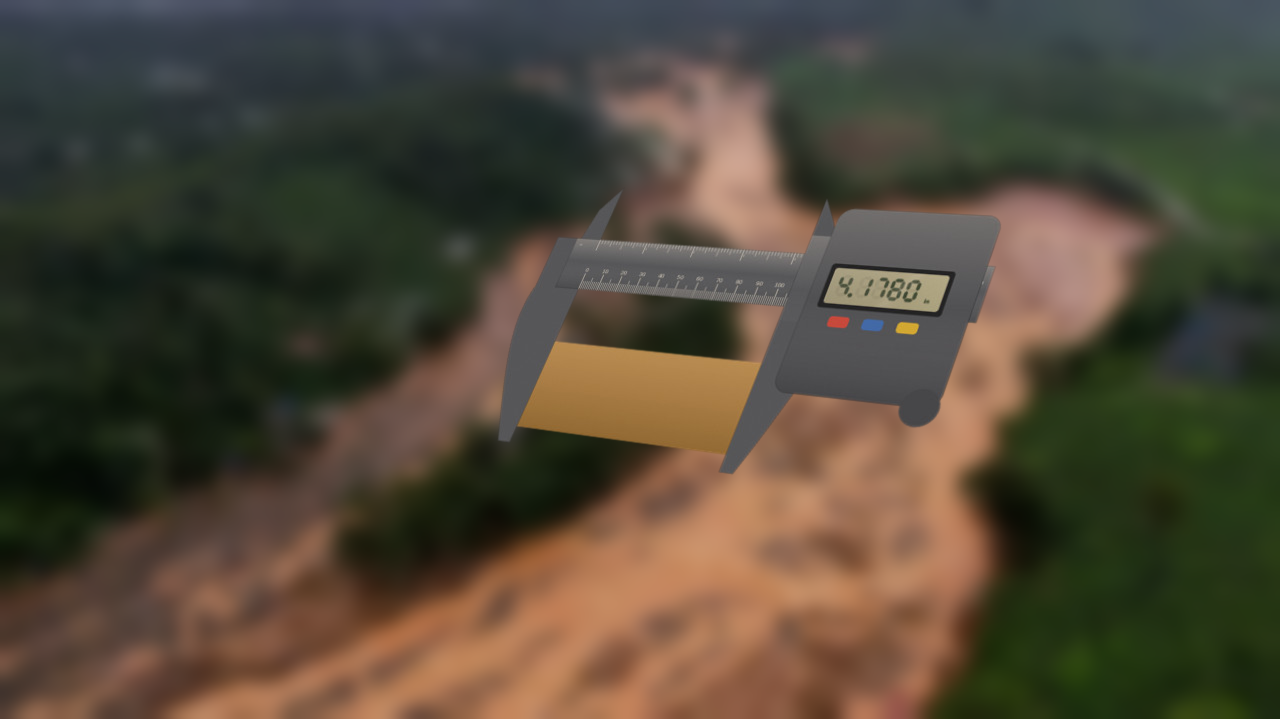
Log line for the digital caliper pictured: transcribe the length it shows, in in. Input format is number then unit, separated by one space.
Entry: 4.1780 in
